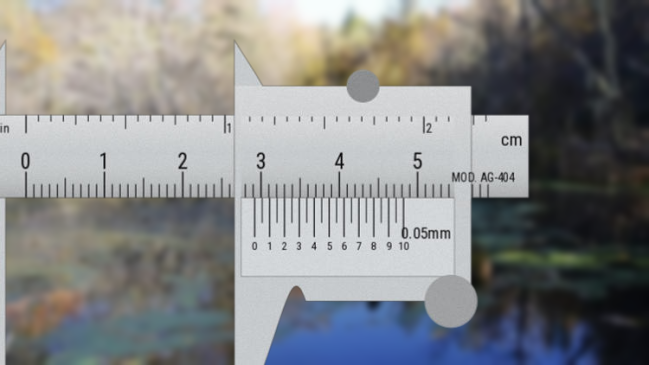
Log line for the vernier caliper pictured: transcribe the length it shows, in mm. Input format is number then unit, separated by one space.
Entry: 29.2 mm
